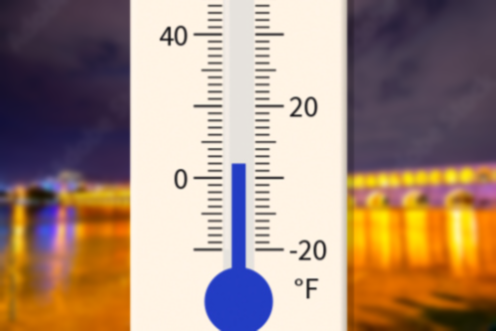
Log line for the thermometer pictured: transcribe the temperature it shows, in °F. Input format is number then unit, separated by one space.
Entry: 4 °F
